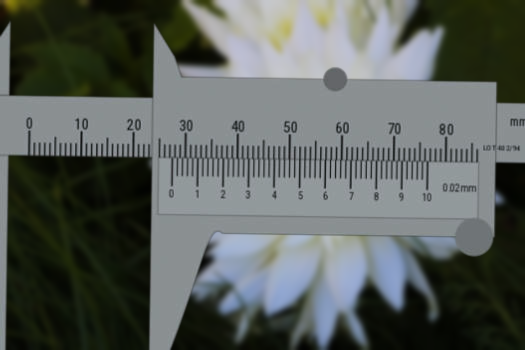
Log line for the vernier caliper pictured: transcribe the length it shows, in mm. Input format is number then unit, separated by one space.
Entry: 27.5 mm
